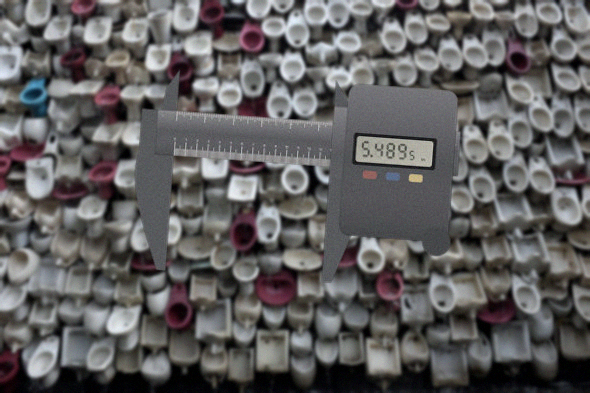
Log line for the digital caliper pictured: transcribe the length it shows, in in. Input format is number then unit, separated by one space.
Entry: 5.4895 in
